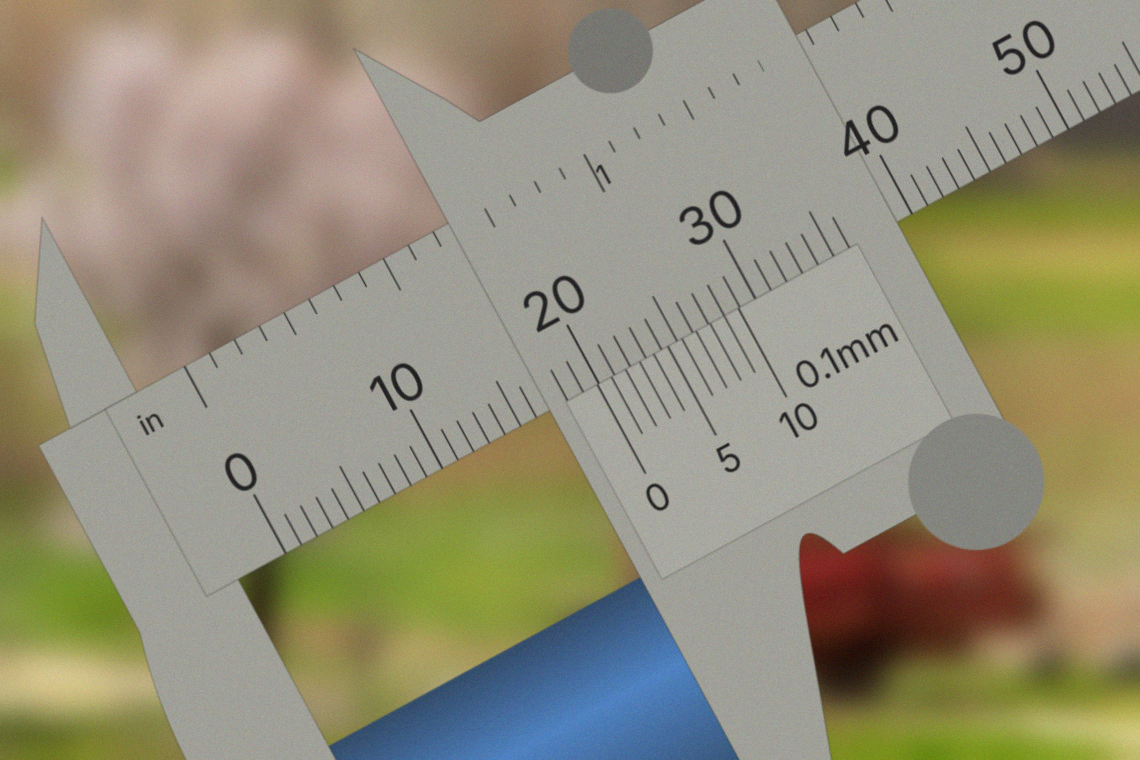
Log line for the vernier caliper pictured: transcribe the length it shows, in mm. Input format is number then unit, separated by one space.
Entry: 19.9 mm
